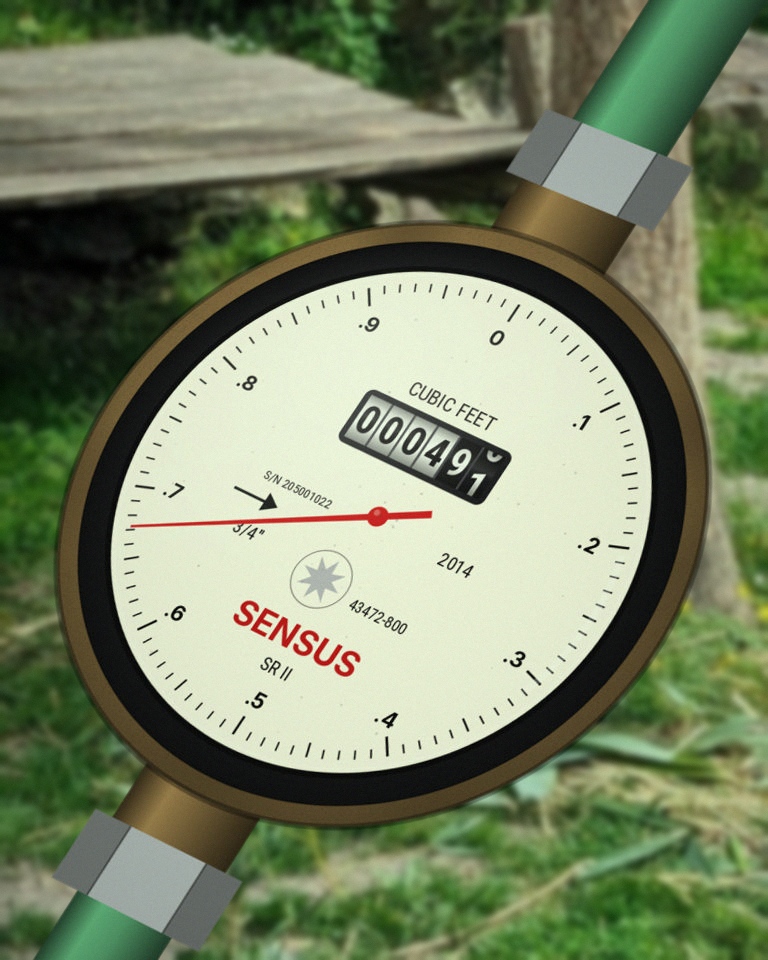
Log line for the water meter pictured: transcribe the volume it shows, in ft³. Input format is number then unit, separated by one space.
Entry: 490.67 ft³
